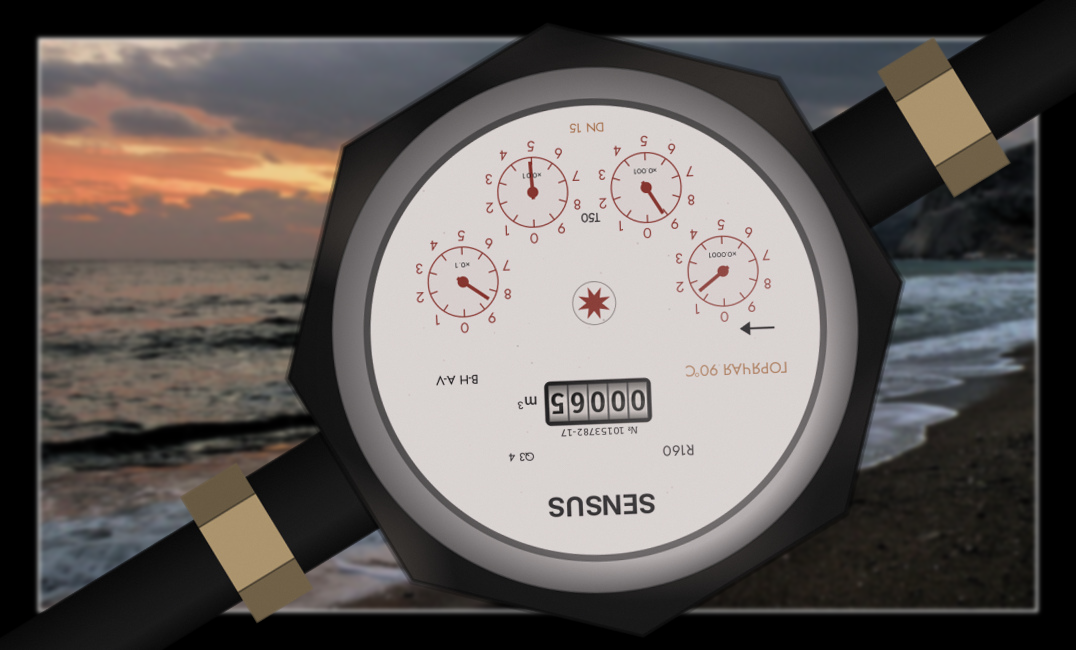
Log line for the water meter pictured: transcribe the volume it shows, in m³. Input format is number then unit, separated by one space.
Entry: 65.8491 m³
